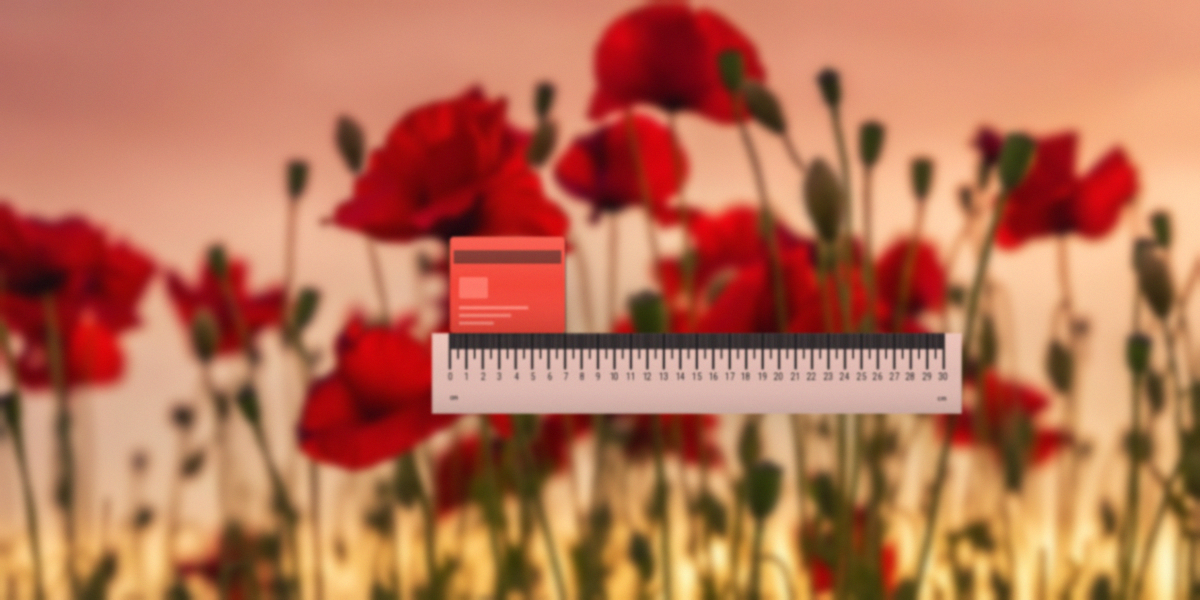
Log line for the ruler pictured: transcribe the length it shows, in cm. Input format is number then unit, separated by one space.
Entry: 7 cm
